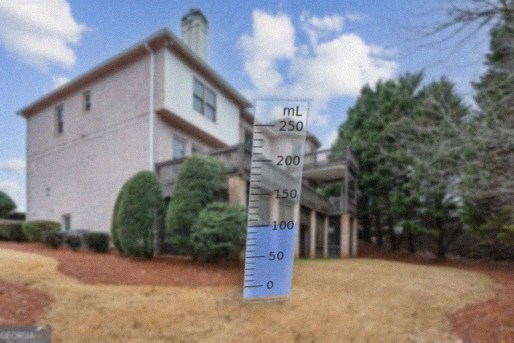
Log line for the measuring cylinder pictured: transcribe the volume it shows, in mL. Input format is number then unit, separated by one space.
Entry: 100 mL
